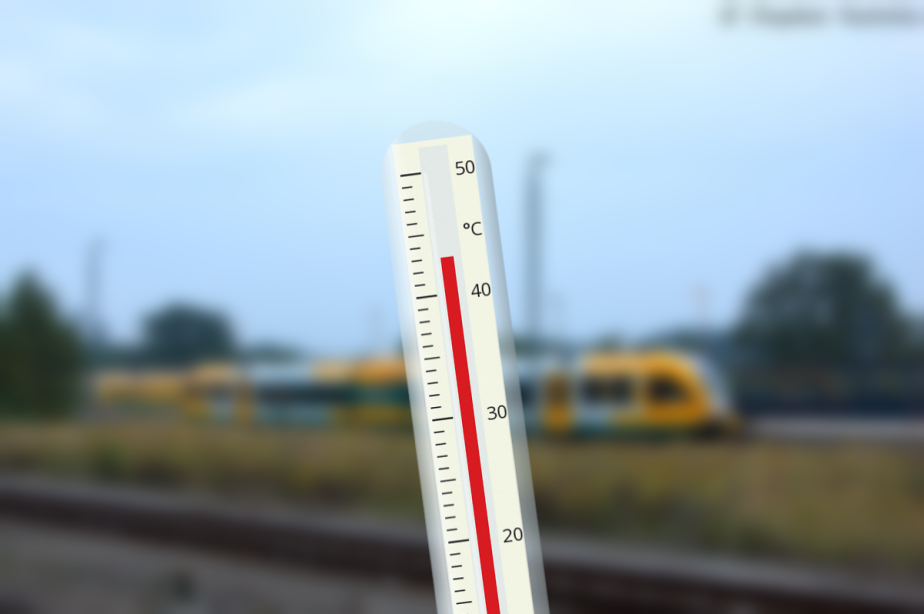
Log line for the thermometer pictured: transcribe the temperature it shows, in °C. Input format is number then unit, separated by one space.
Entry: 43 °C
